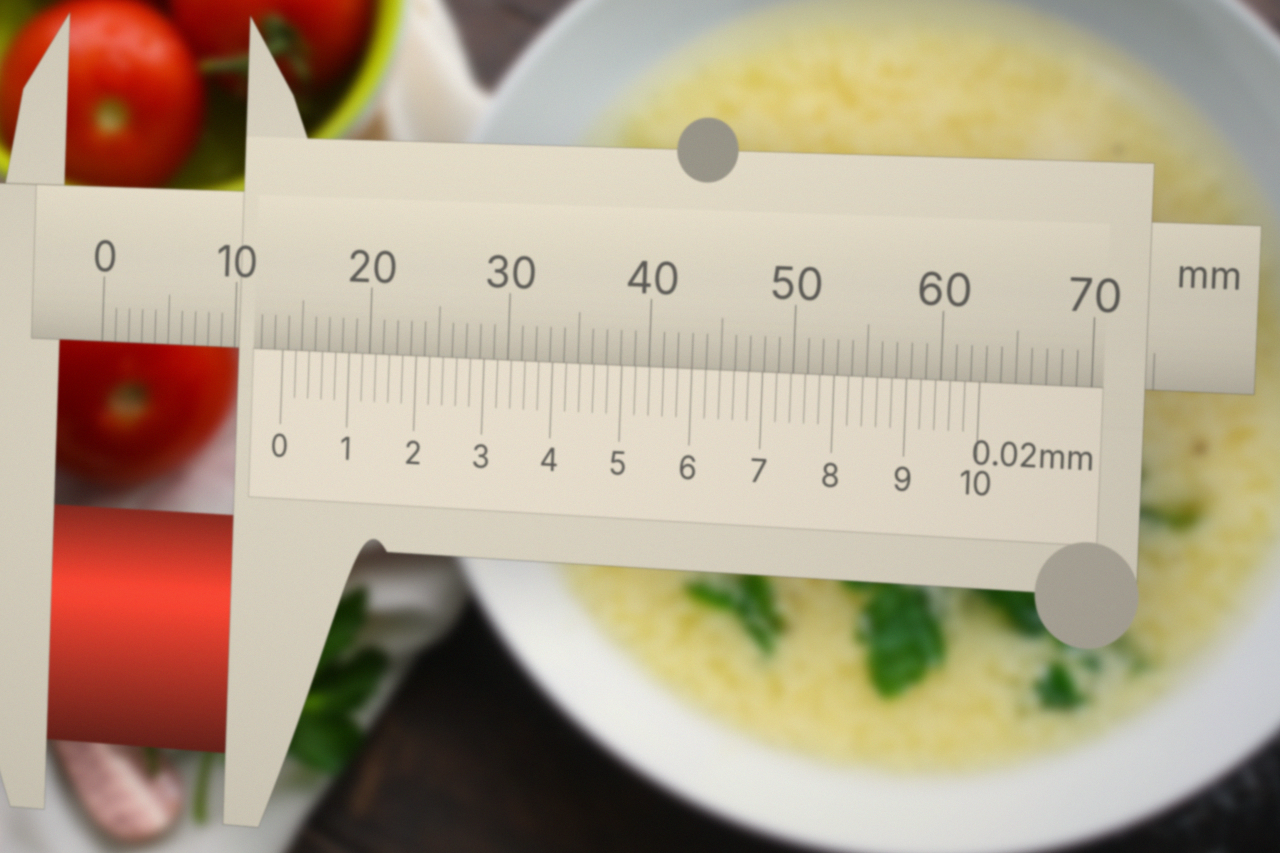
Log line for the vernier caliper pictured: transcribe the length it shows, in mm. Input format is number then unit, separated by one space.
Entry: 13.6 mm
